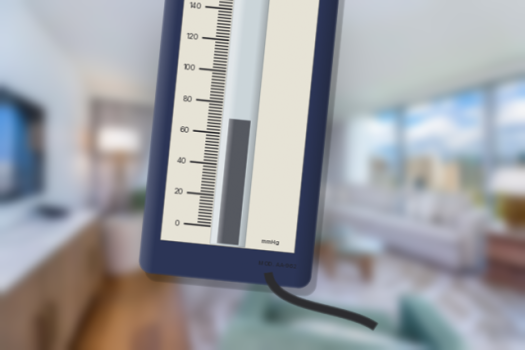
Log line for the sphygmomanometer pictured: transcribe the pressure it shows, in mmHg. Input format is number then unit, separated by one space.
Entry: 70 mmHg
